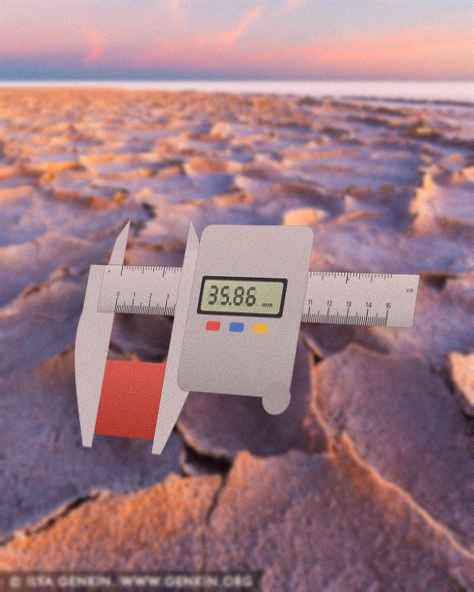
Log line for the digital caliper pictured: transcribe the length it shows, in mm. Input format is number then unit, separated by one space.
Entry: 35.86 mm
